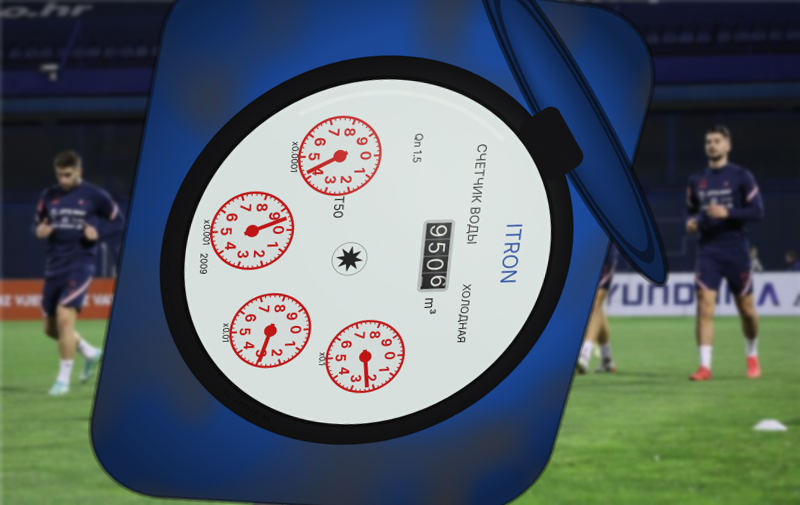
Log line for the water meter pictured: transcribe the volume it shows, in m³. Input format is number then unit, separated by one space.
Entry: 9506.2294 m³
